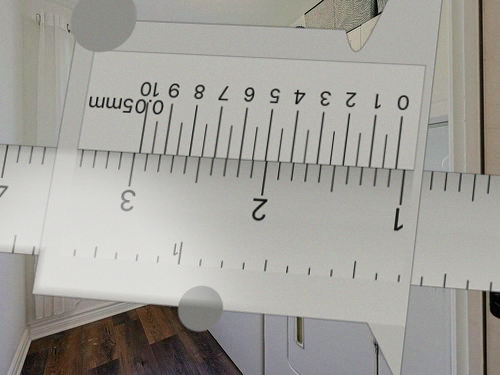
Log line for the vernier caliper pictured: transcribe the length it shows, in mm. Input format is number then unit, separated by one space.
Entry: 10.6 mm
